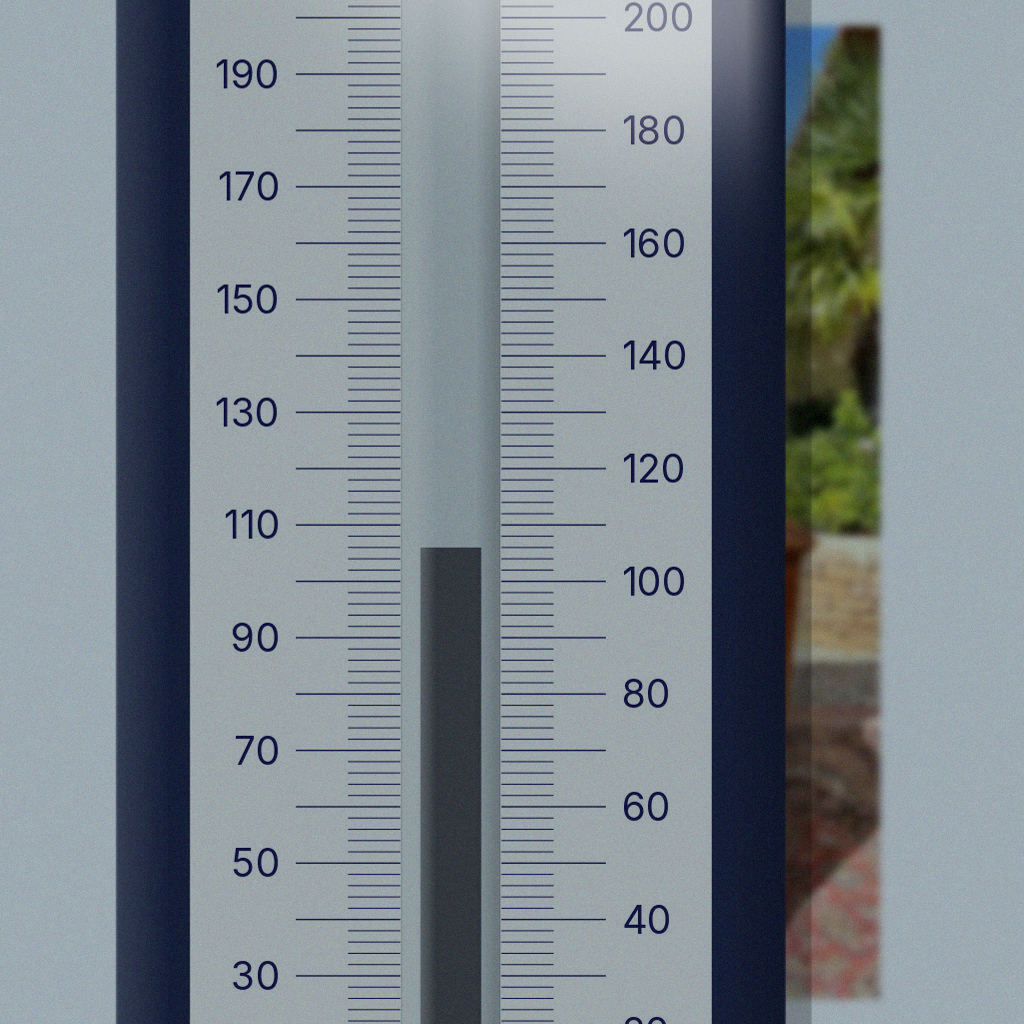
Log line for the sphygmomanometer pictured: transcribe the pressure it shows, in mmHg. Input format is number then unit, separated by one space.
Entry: 106 mmHg
